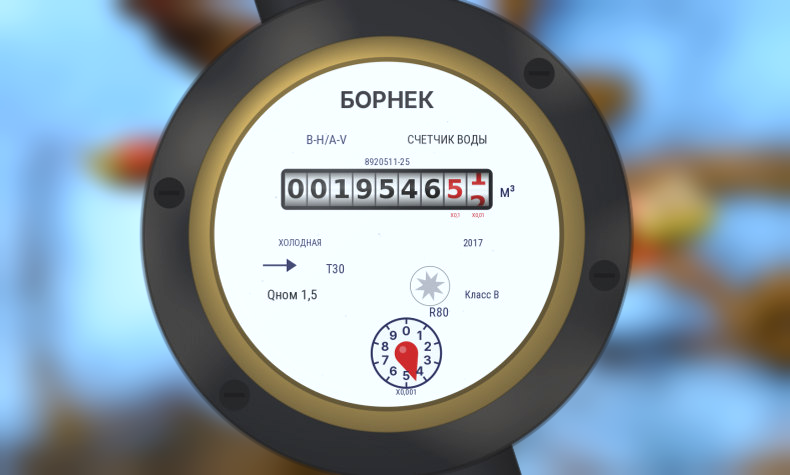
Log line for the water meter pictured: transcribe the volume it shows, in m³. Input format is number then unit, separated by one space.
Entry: 19546.514 m³
